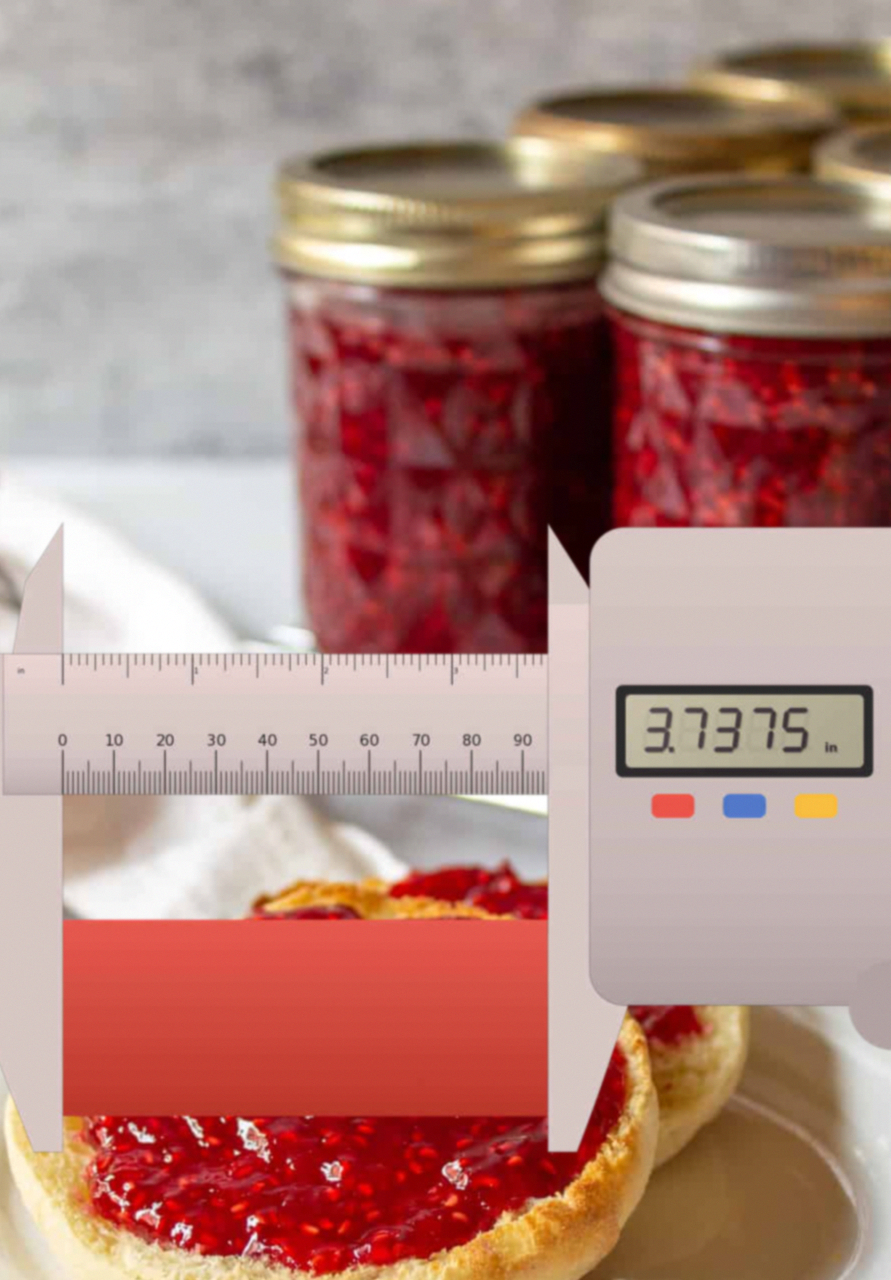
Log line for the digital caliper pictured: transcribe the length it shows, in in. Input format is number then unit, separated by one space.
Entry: 3.7375 in
